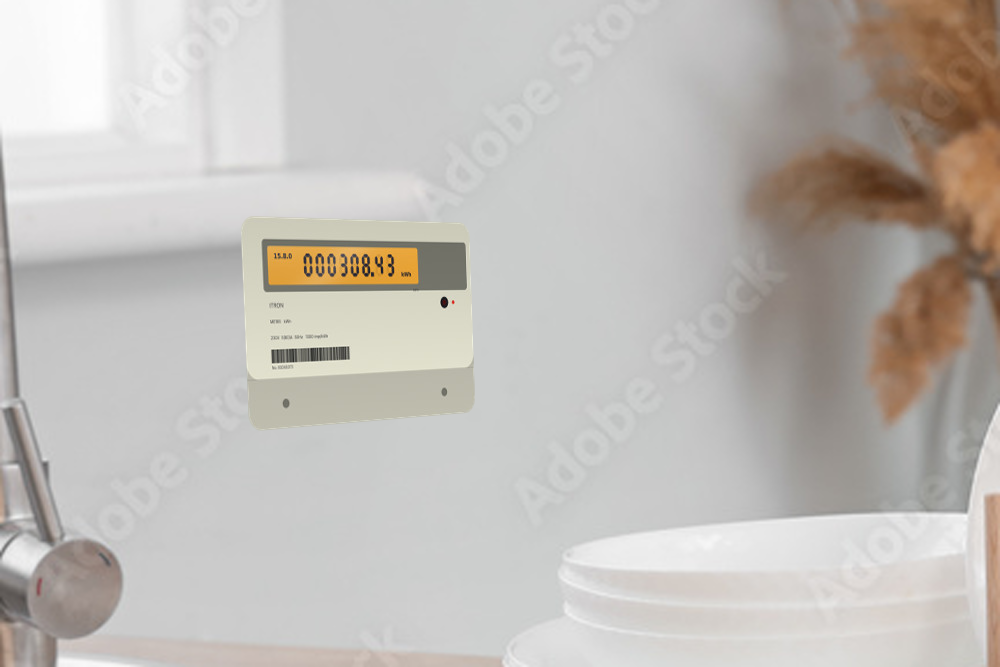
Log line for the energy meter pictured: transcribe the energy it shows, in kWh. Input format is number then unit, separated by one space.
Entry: 308.43 kWh
